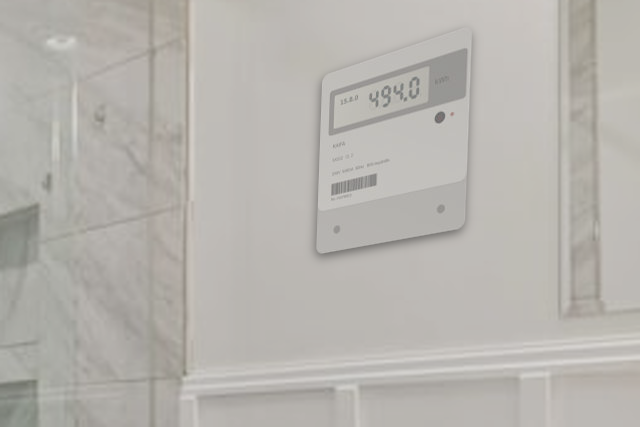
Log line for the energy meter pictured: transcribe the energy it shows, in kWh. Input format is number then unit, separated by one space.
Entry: 494.0 kWh
